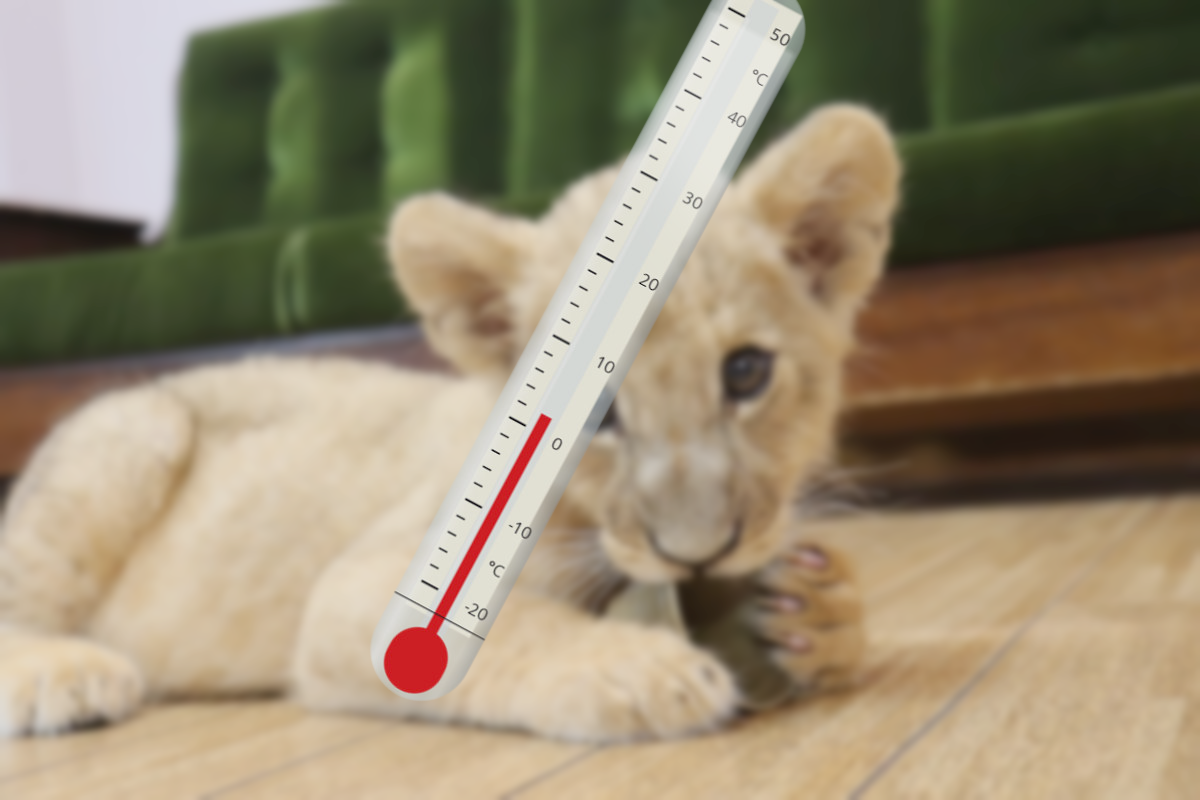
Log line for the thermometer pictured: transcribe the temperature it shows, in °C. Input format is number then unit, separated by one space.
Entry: 2 °C
